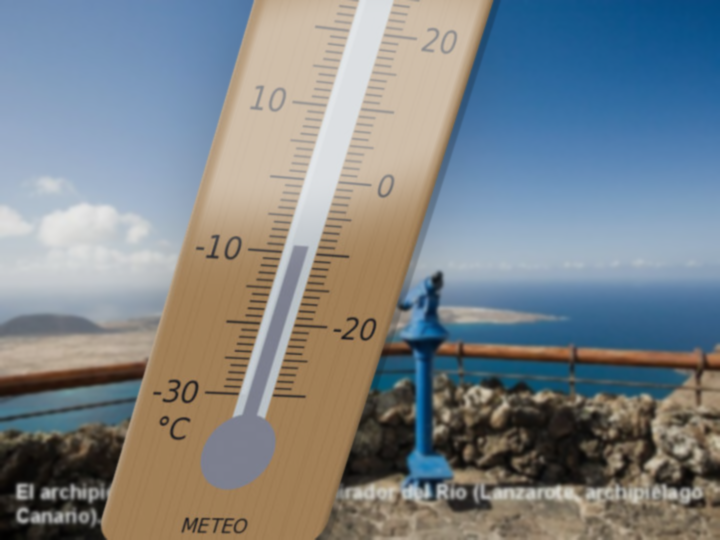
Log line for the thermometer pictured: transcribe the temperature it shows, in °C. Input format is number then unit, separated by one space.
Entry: -9 °C
